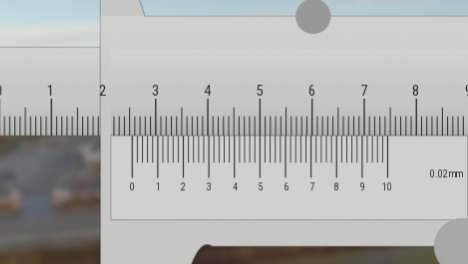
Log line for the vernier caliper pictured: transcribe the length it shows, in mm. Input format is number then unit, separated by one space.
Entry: 25.5 mm
